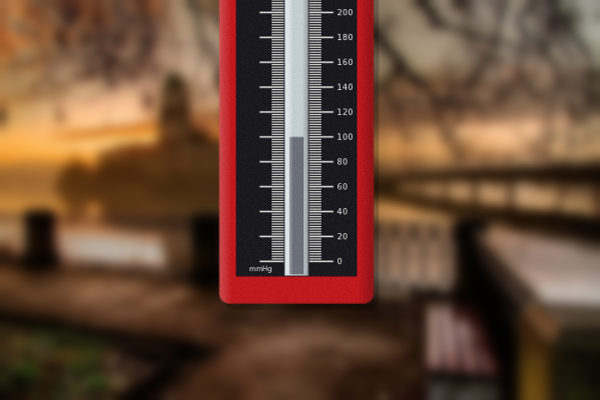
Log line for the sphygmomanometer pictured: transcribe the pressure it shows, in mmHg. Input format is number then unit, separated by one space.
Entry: 100 mmHg
